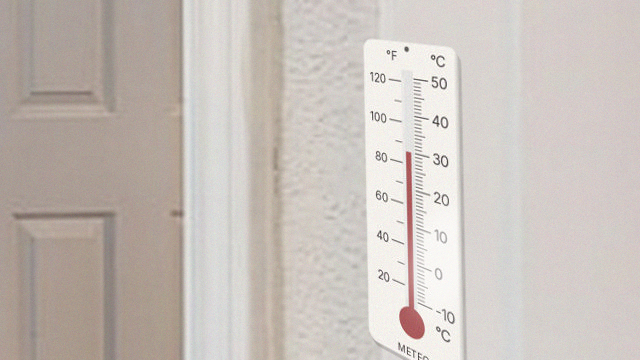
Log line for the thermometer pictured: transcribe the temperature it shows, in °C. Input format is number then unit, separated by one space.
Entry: 30 °C
